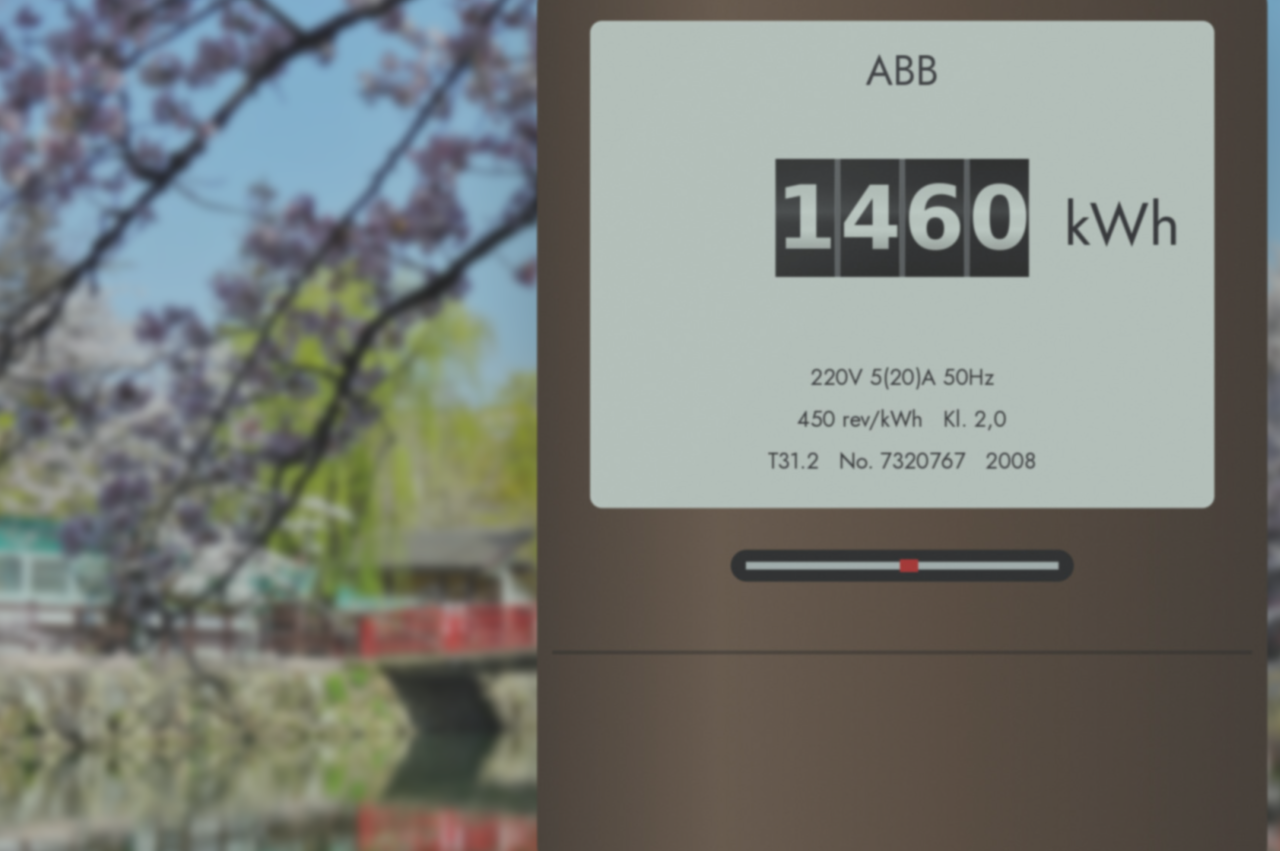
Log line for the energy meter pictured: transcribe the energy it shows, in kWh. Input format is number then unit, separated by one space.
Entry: 1460 kWh
